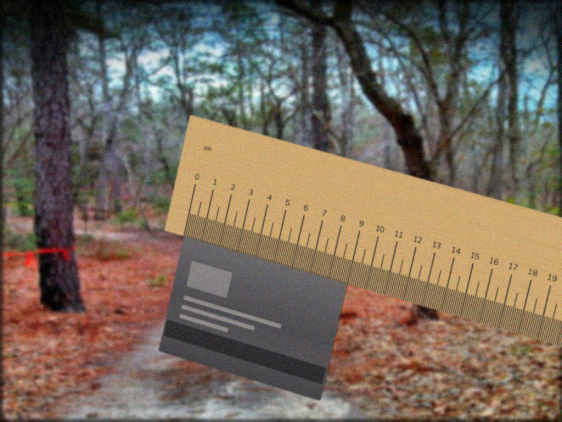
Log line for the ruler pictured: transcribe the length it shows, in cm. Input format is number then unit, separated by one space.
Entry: 9 cm
